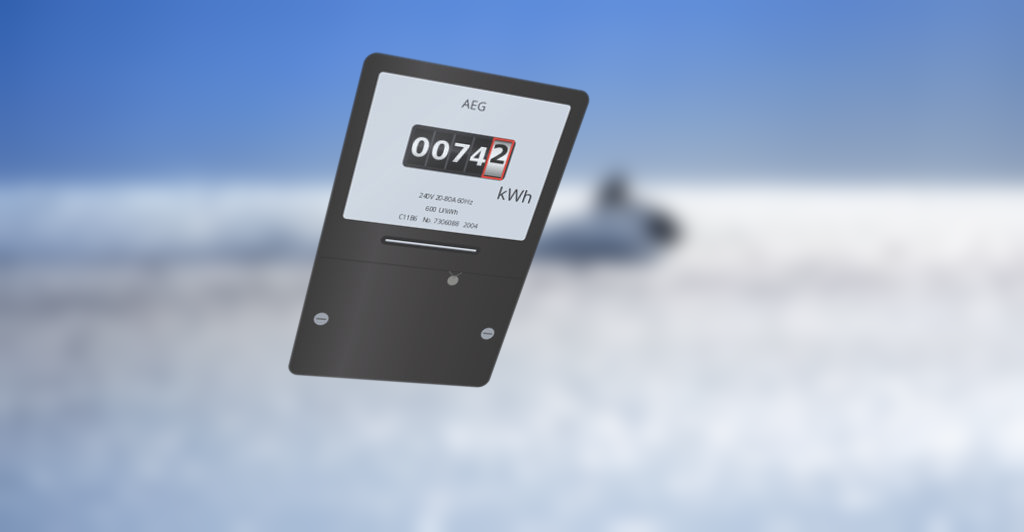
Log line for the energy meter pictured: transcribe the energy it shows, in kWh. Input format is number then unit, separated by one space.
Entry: 74.2 kWh
